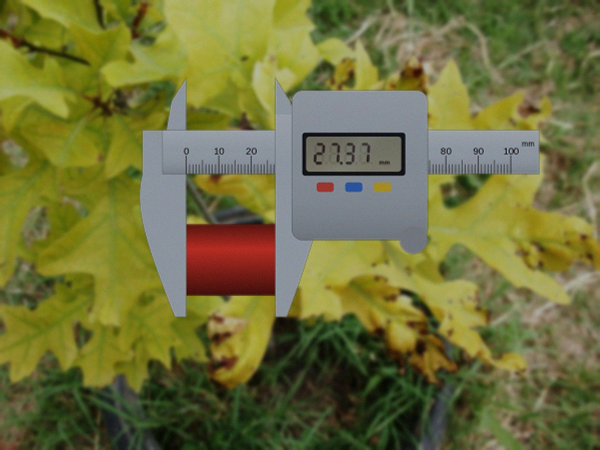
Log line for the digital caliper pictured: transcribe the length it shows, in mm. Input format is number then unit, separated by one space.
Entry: 27.37 mm
